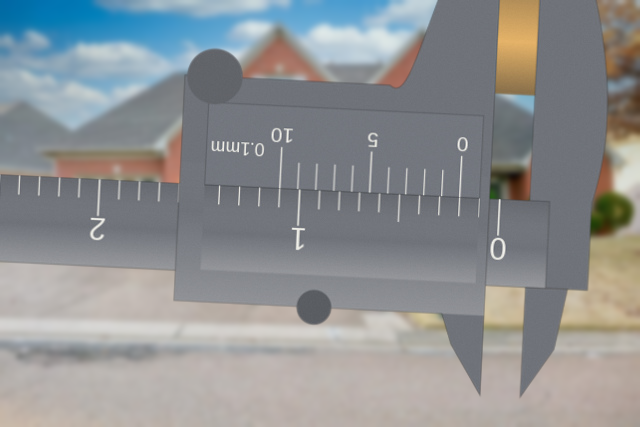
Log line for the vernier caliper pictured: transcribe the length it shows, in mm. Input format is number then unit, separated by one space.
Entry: 2.0 mm
